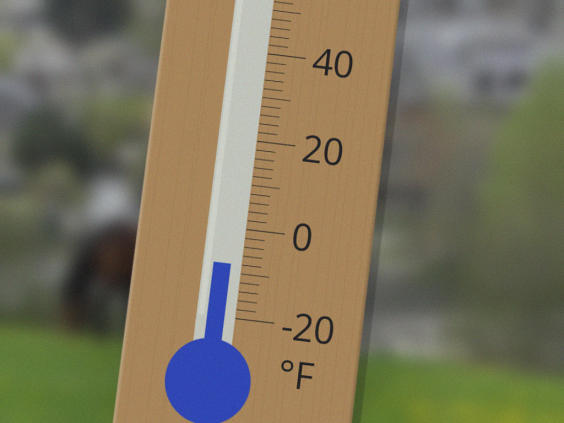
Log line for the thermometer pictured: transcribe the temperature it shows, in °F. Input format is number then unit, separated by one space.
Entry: -8 °F
